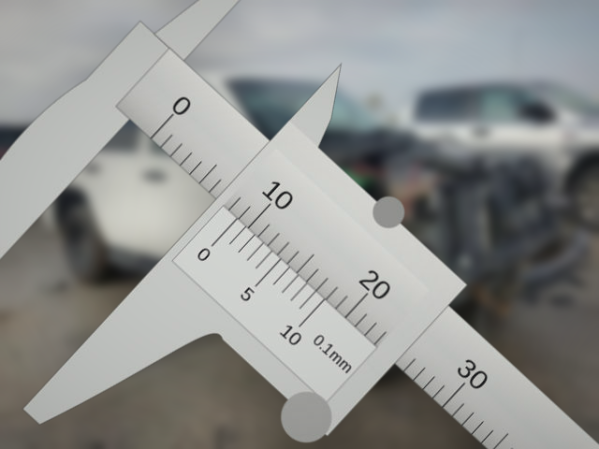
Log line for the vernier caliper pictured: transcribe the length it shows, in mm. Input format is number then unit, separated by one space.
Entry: 8.9 mm
